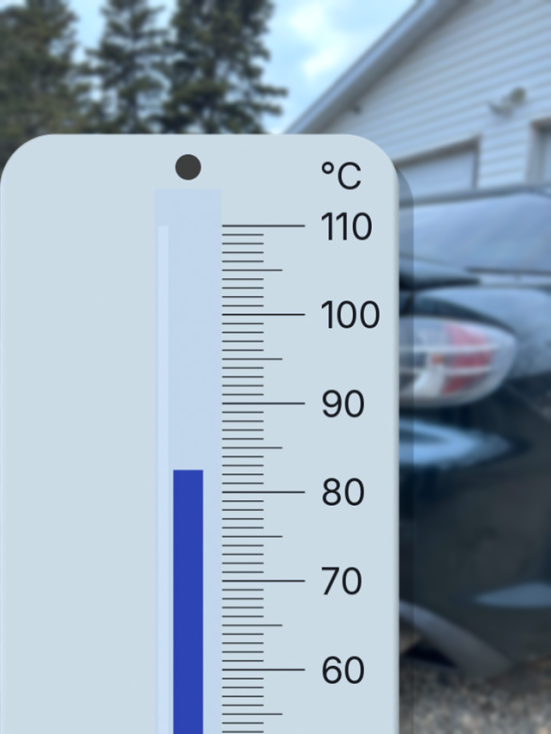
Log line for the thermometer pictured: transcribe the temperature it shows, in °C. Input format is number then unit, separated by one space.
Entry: 82.5 °C
